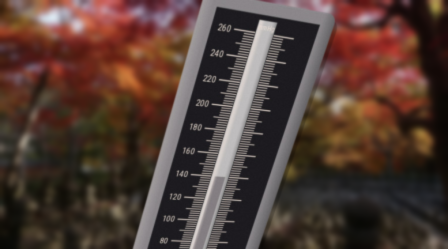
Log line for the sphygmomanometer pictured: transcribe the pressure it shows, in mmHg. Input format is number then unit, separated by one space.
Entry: 140 mmHg
